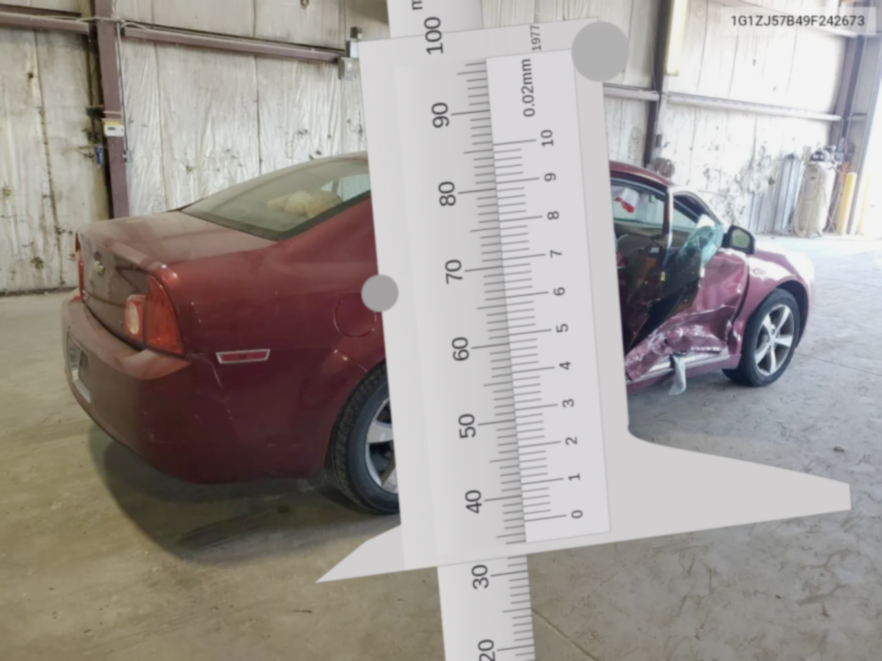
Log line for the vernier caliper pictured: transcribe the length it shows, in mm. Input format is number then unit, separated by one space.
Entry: 36.6 mm
